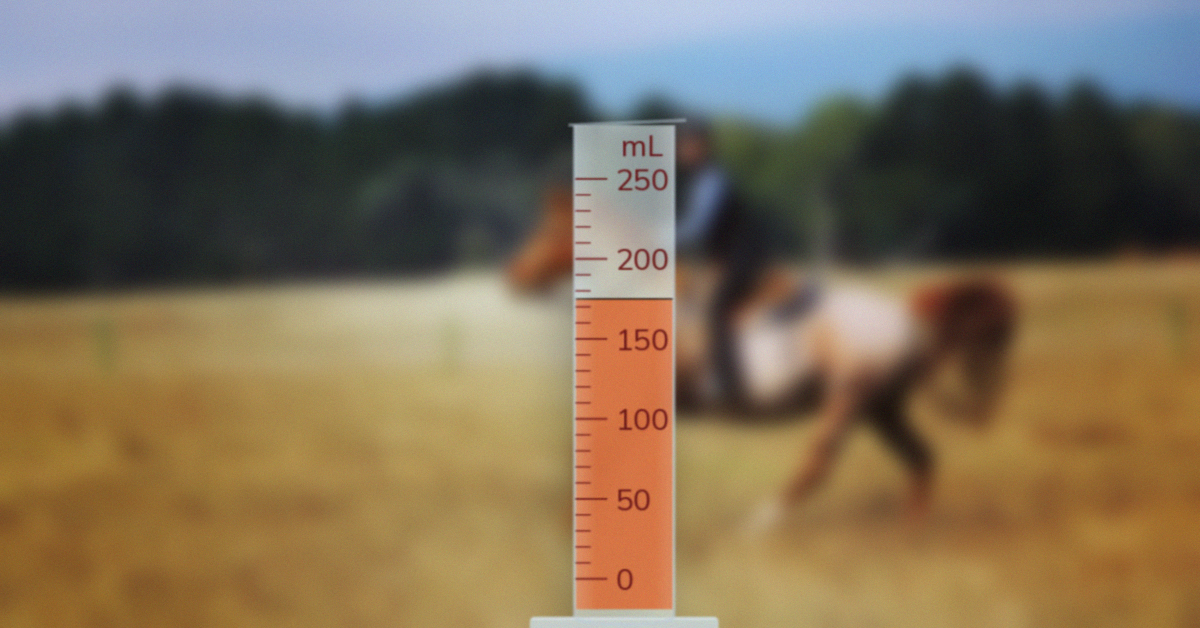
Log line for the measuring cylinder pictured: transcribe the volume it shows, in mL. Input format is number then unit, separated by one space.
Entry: 175 mL
